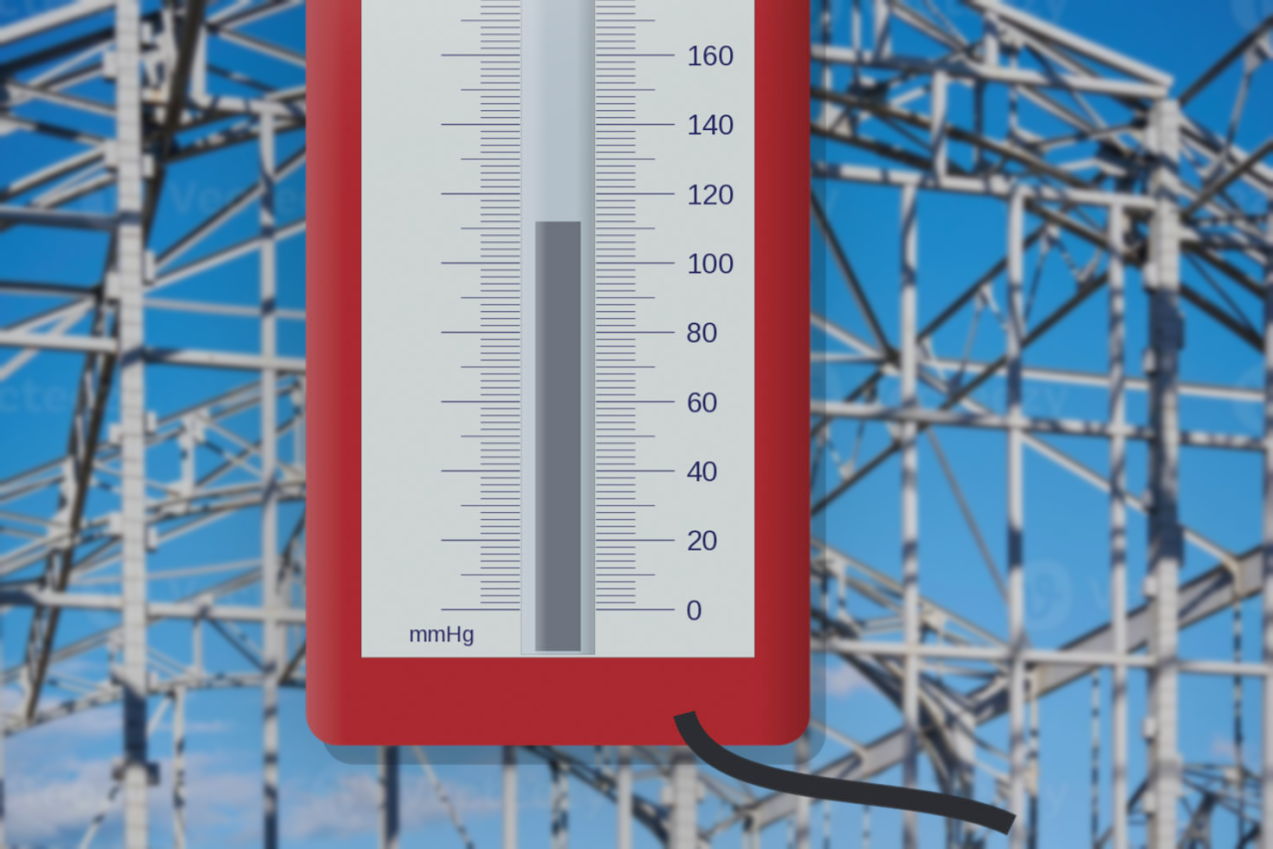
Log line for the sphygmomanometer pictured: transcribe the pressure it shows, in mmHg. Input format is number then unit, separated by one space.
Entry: 112 mmHg
